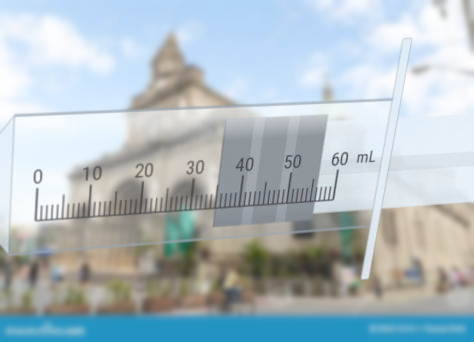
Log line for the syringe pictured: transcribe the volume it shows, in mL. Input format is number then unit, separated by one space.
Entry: 35 mL
